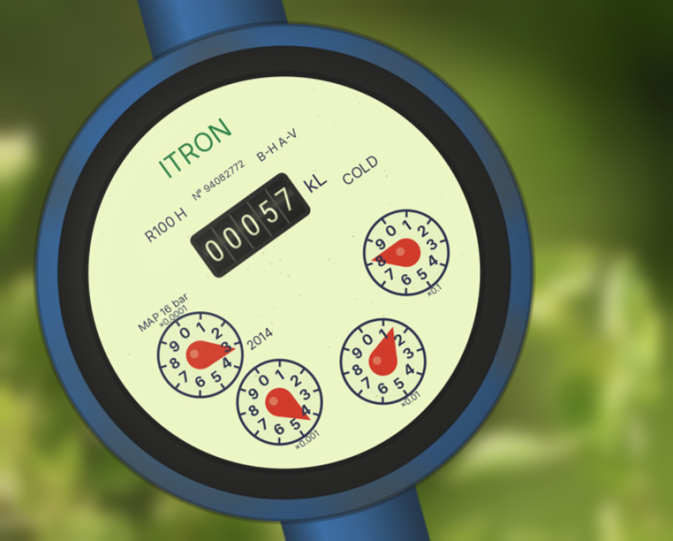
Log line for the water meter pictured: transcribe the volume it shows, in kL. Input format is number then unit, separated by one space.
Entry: 57.8143 kL
